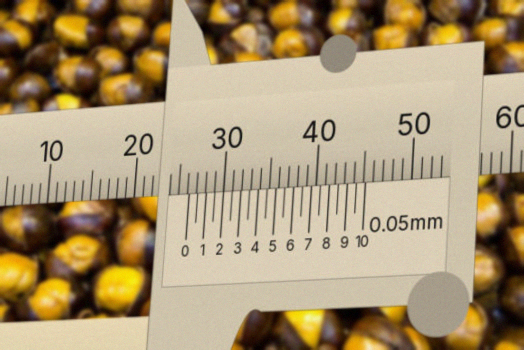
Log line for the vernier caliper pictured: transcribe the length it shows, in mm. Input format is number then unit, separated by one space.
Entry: 26.2 mm
